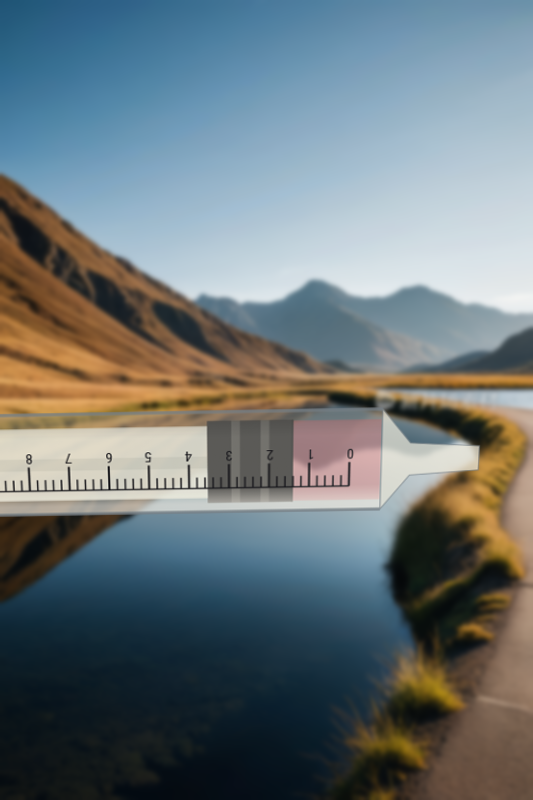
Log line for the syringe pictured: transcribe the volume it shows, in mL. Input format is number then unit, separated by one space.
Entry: 1.4 mL
